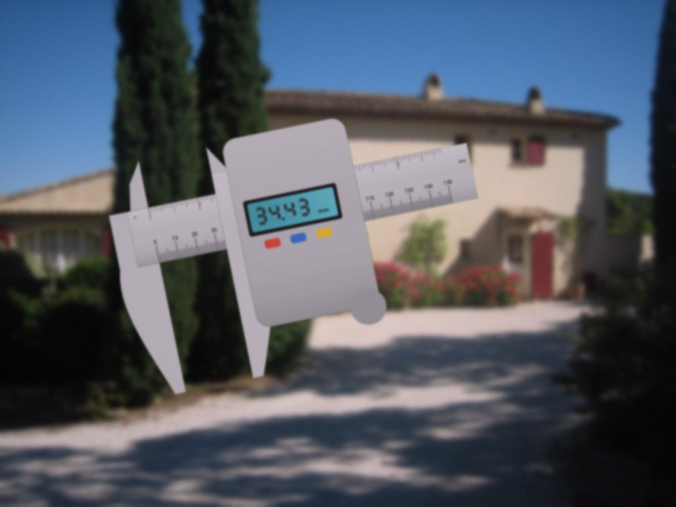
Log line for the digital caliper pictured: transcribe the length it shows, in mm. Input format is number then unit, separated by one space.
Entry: 34.43 mm
